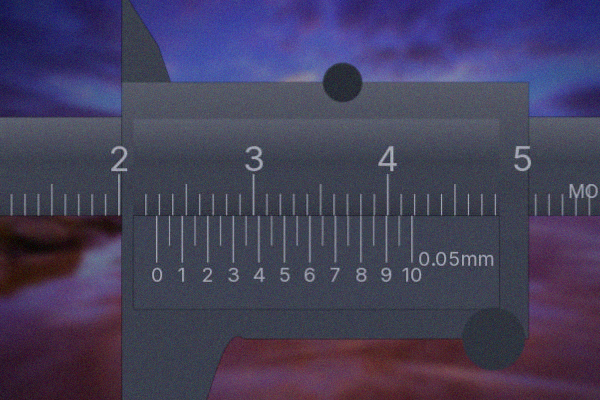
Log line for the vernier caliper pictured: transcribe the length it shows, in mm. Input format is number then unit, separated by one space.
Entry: 22.8 mm
